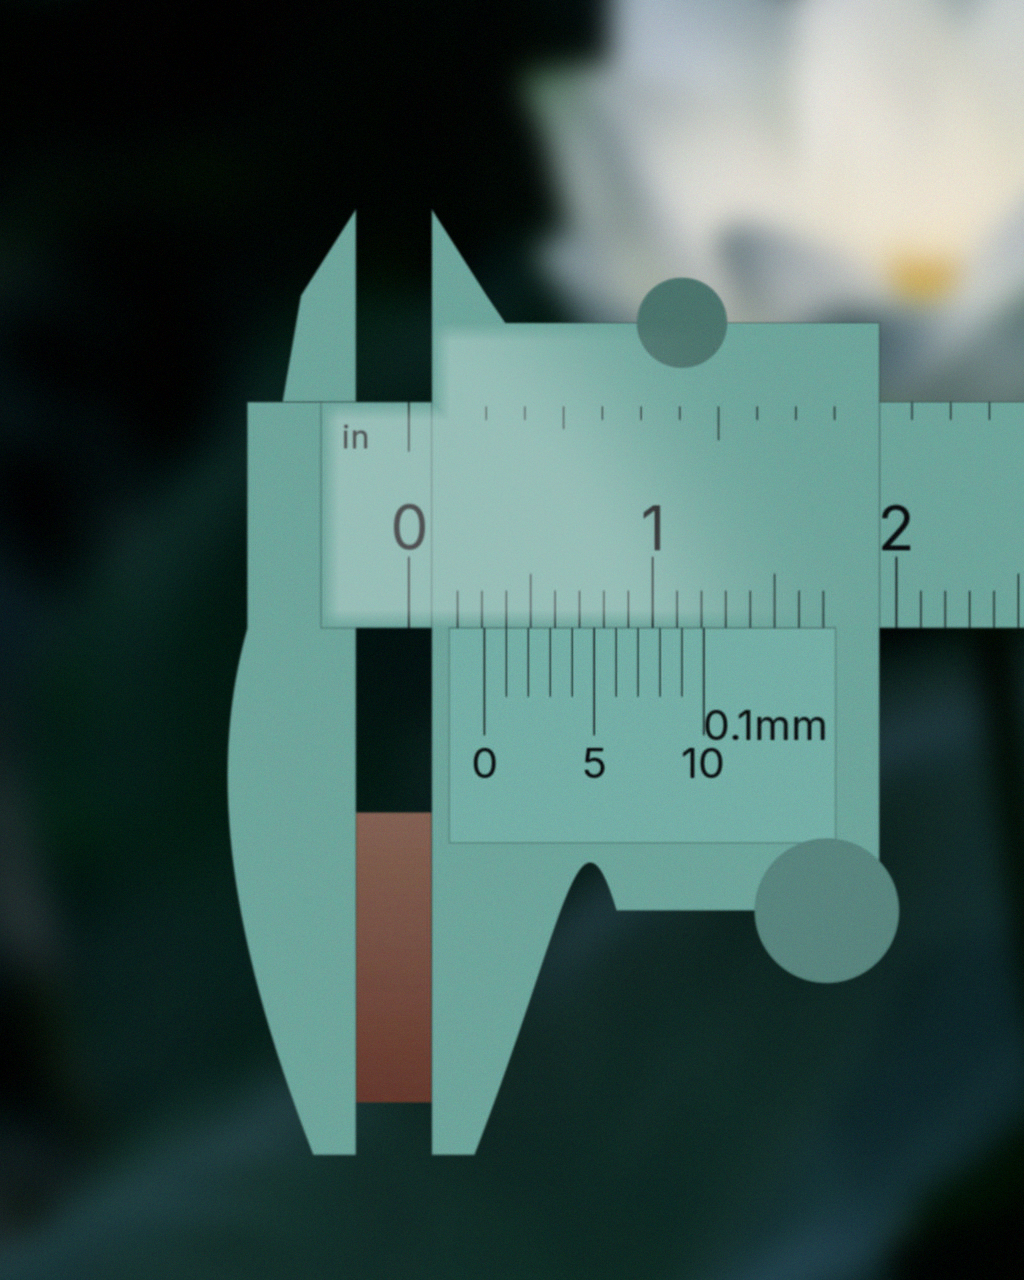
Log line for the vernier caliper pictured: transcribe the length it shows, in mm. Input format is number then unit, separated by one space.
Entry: 3.1 mm
